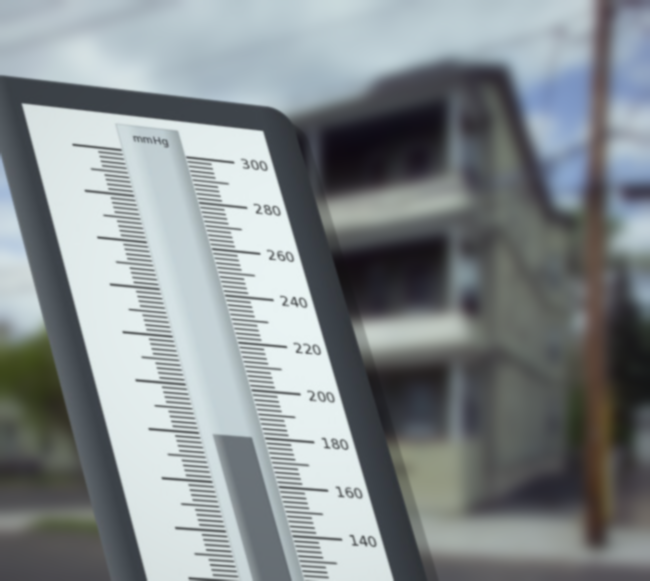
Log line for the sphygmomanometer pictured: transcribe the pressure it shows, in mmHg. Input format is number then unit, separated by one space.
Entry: 180 mmHg
